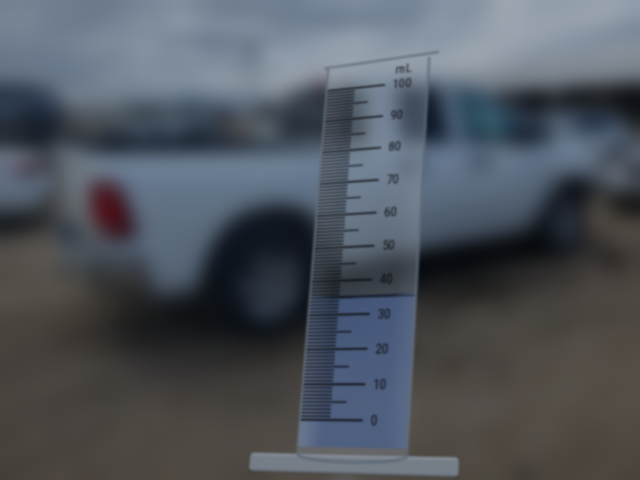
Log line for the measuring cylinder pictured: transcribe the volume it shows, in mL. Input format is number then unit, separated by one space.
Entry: 35 mL
